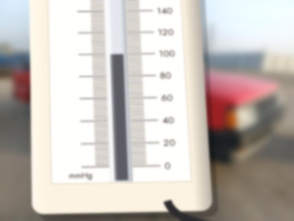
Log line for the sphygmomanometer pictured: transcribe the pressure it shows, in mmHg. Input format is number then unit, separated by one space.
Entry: 100 mmHg
